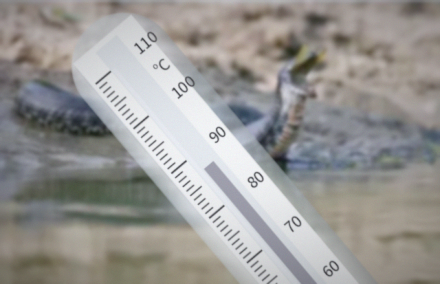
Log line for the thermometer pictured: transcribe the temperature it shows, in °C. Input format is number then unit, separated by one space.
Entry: 87 °C
